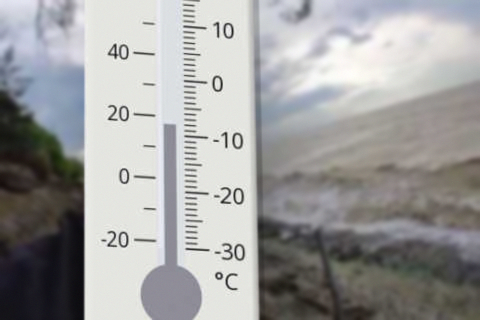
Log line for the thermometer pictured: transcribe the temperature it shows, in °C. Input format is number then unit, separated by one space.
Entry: -8 °C
